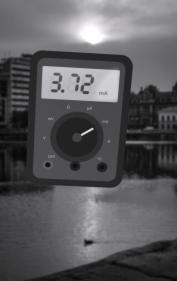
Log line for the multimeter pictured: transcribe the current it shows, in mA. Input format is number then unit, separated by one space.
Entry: 3.72 mA
